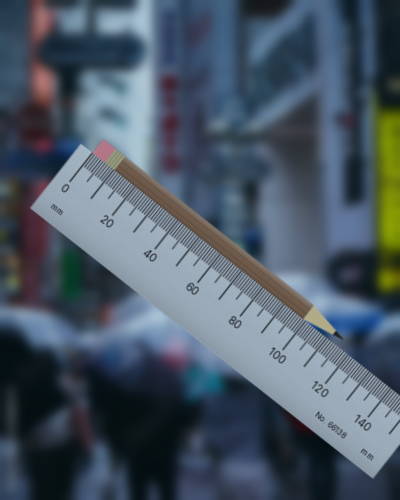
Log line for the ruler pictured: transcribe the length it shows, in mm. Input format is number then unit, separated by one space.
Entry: 115 mm
